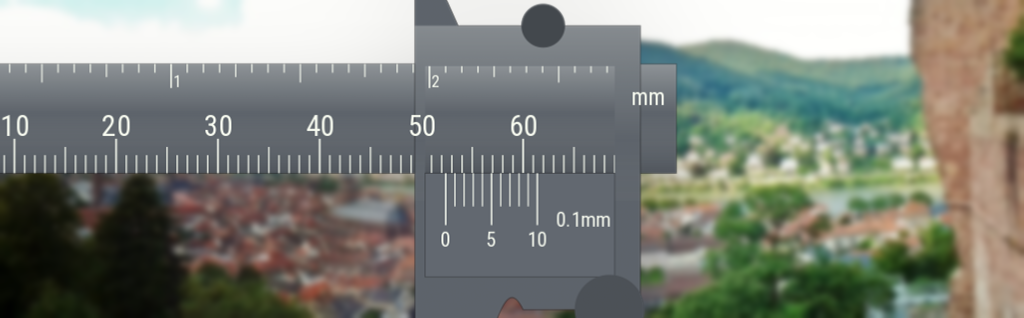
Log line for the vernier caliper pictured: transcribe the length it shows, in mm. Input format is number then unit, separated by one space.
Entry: 52.4 mm
